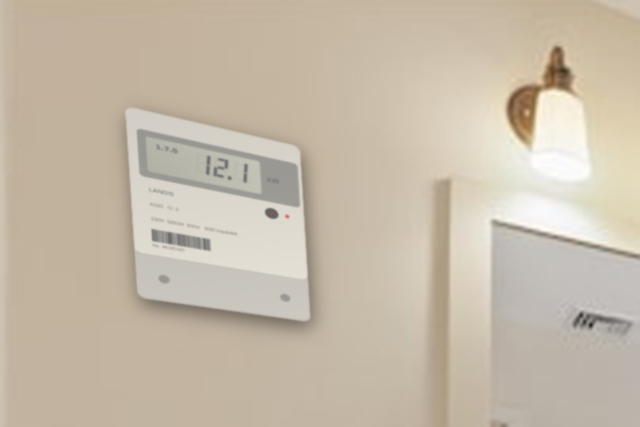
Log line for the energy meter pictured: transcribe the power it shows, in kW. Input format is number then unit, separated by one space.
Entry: 12.1 kW
